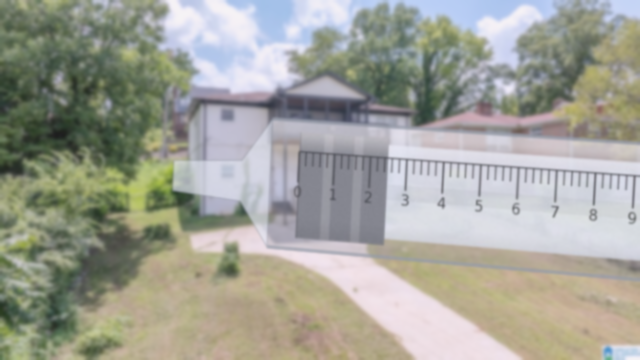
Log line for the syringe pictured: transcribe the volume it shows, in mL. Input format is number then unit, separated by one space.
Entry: 0 mL
